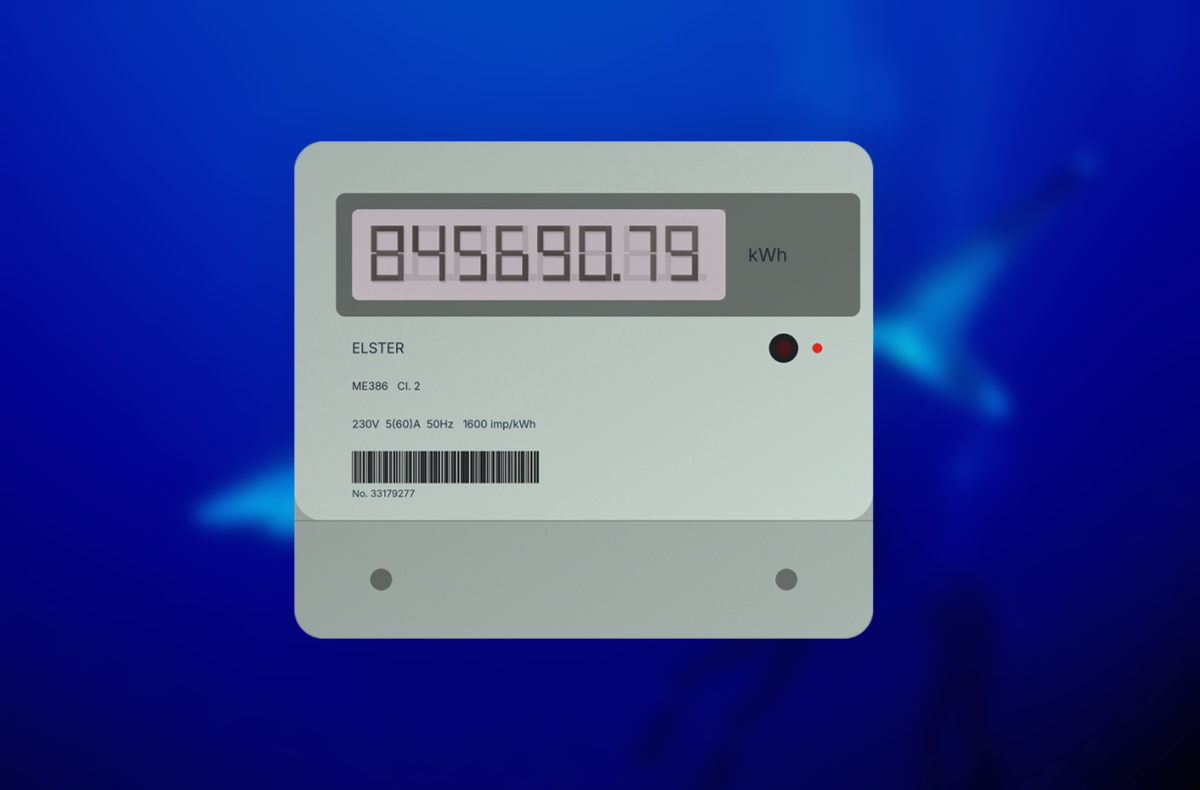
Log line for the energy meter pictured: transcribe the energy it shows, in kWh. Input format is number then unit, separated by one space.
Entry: 845690.79 kWh
